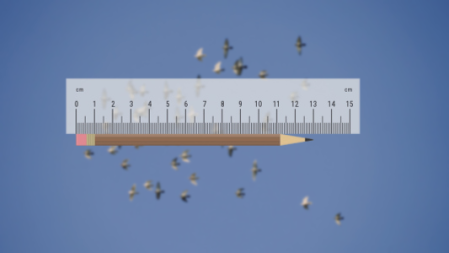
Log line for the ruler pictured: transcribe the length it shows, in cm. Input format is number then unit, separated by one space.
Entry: 13 cm
